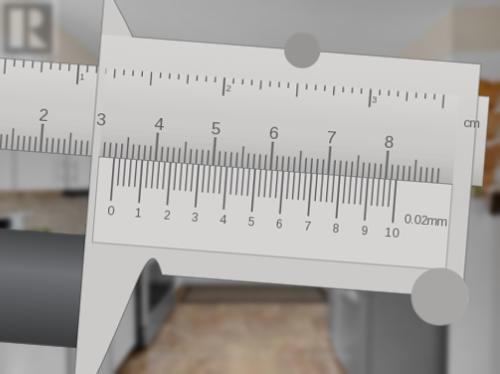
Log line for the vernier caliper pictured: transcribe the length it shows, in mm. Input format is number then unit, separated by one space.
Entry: 32.8 mm
